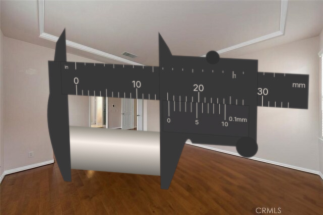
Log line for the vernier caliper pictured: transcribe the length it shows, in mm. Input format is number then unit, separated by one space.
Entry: 15.2 mm
